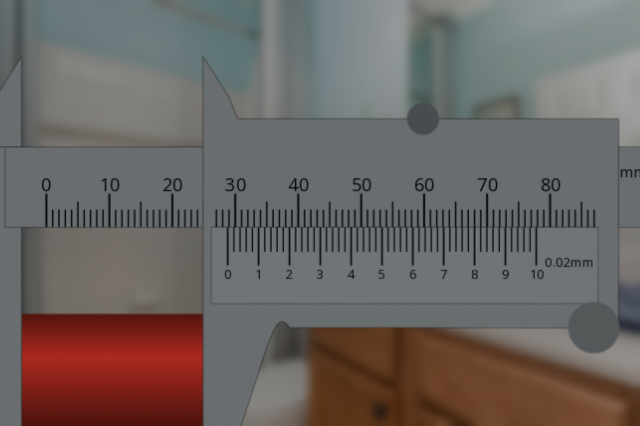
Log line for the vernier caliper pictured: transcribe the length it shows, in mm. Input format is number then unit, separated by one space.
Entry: 28.8 mm
